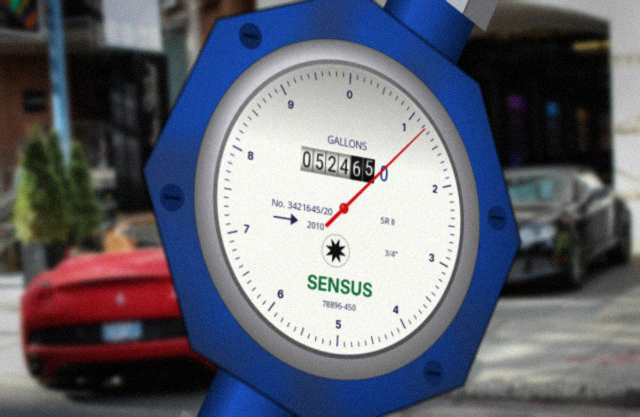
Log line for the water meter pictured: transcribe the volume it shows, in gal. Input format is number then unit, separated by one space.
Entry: 524651.2 gal
